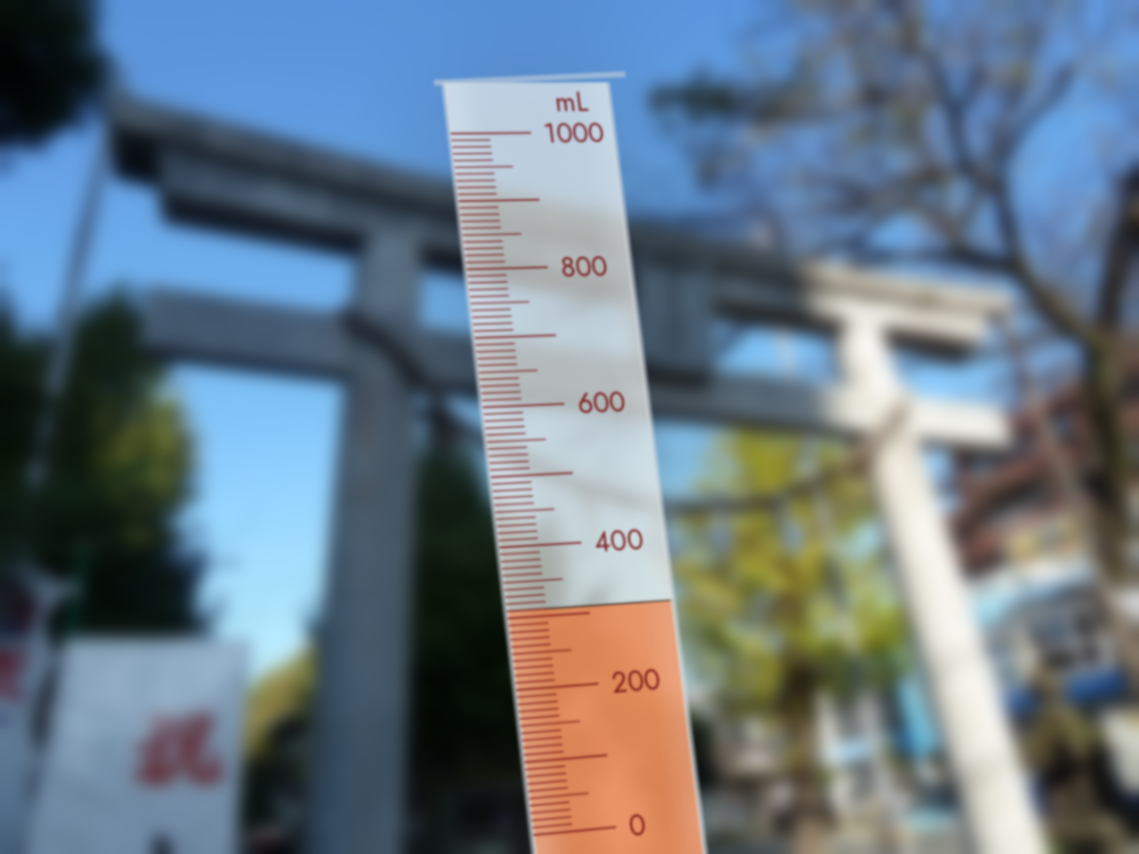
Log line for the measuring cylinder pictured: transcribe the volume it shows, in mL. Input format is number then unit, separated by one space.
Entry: 310 mL
